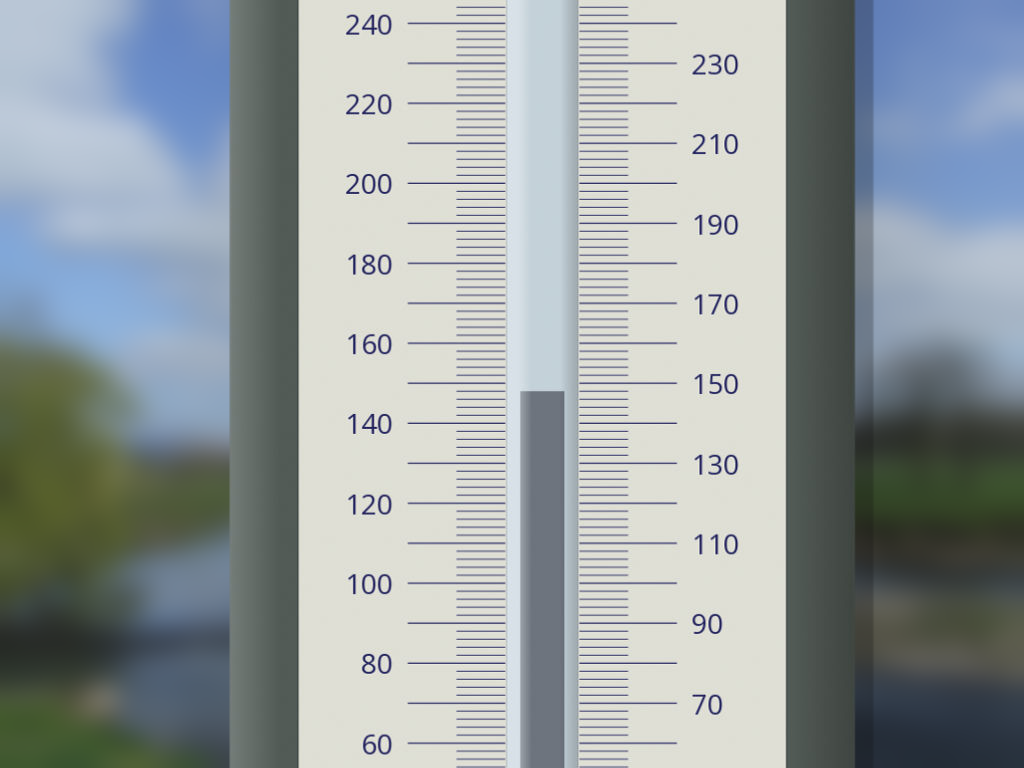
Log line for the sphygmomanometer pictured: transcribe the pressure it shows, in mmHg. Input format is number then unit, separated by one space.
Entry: 148 mmHg
